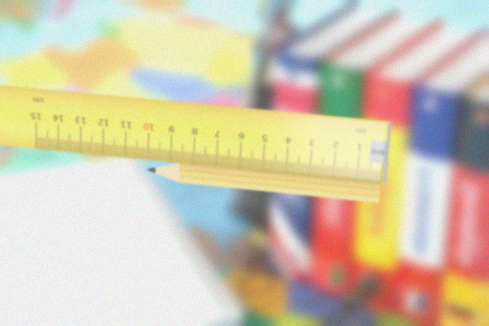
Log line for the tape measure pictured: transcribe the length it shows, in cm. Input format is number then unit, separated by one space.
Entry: 10 cm
